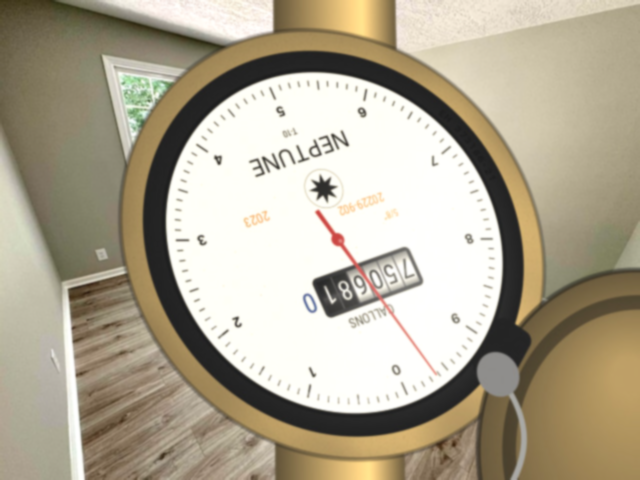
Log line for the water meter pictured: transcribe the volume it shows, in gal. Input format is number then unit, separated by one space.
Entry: 7506809.6 gal
